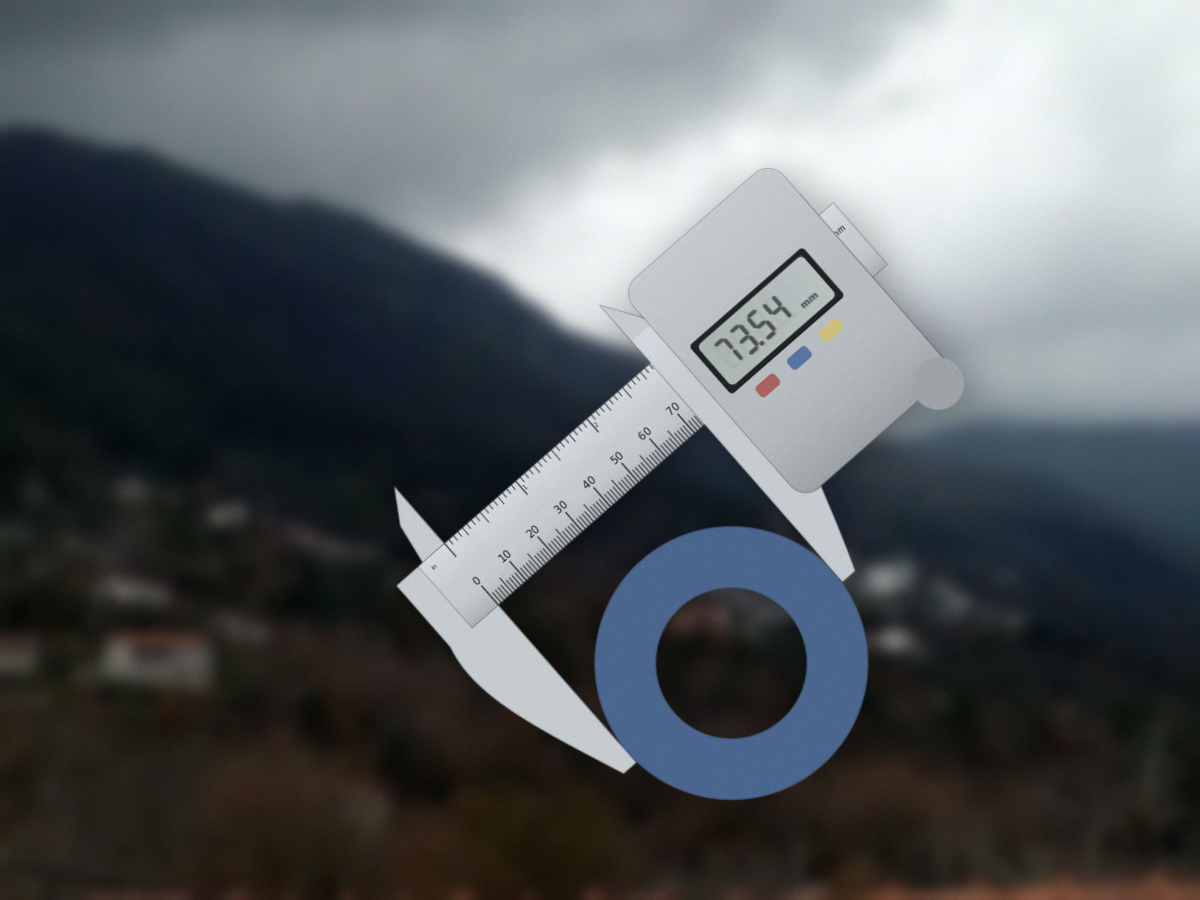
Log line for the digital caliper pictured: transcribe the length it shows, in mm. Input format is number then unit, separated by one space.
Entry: 73.54 mm
